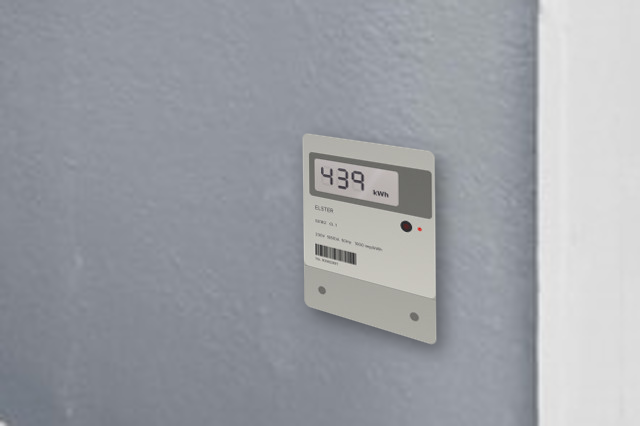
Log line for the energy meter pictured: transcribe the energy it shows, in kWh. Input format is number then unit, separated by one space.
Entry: 439 kWh
